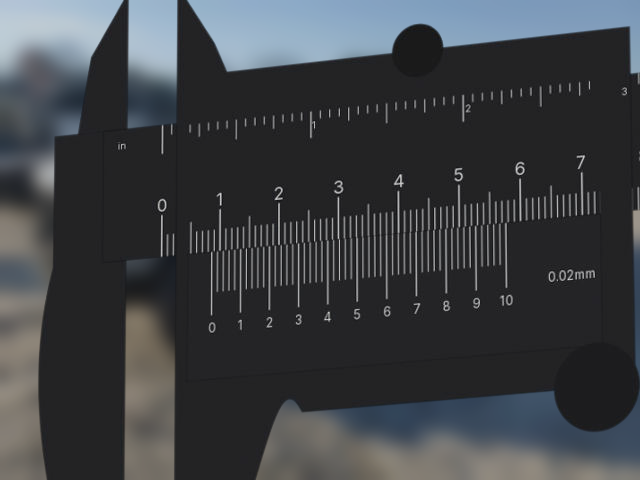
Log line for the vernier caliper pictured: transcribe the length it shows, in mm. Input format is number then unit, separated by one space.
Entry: 8.6 mm
